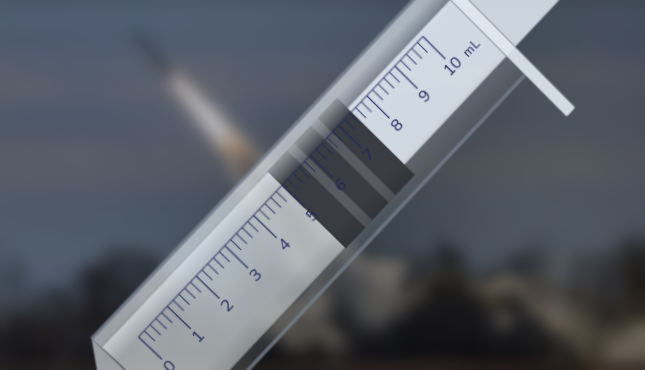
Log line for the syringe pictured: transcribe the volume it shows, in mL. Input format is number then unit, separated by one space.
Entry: 5 mL
